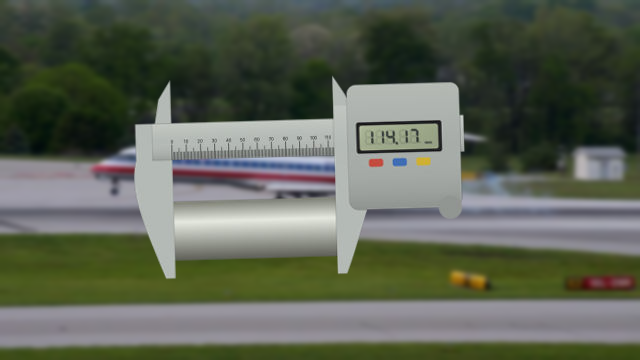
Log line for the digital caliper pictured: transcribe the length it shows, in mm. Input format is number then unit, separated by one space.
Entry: 114.17 mm
